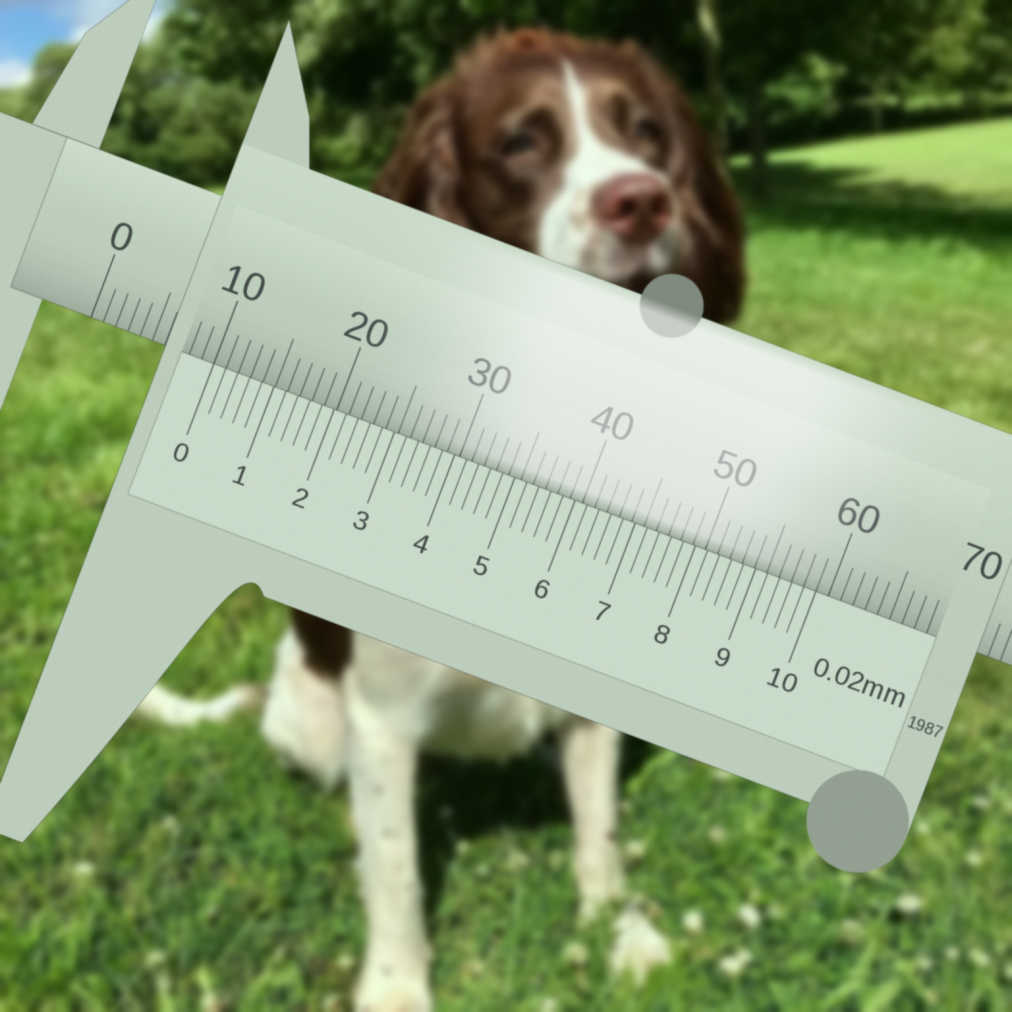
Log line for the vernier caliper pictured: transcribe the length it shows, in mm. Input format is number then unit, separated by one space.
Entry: 10.0 mm
